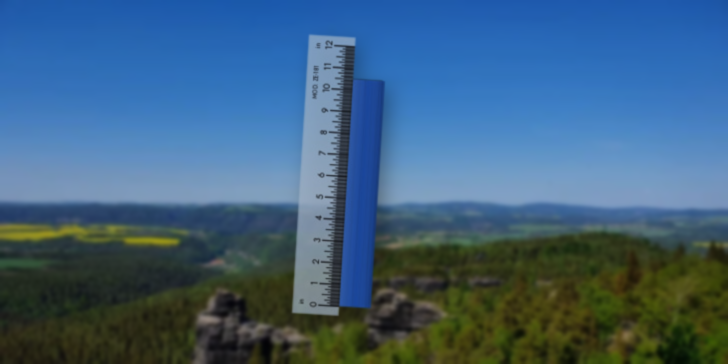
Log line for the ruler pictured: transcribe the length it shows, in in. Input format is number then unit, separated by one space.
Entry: 10.5 in
